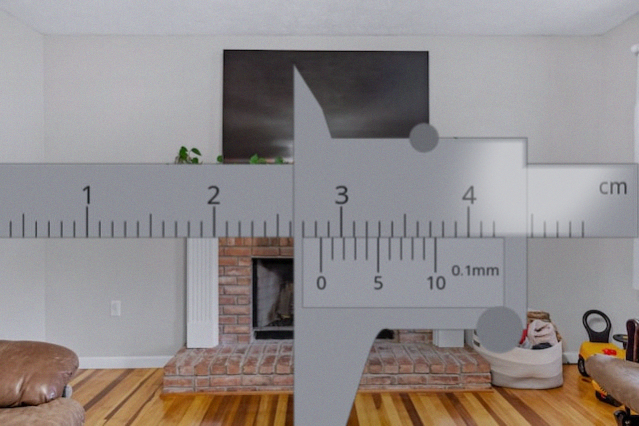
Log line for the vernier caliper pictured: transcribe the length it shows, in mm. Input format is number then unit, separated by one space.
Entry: 28.4 mm
